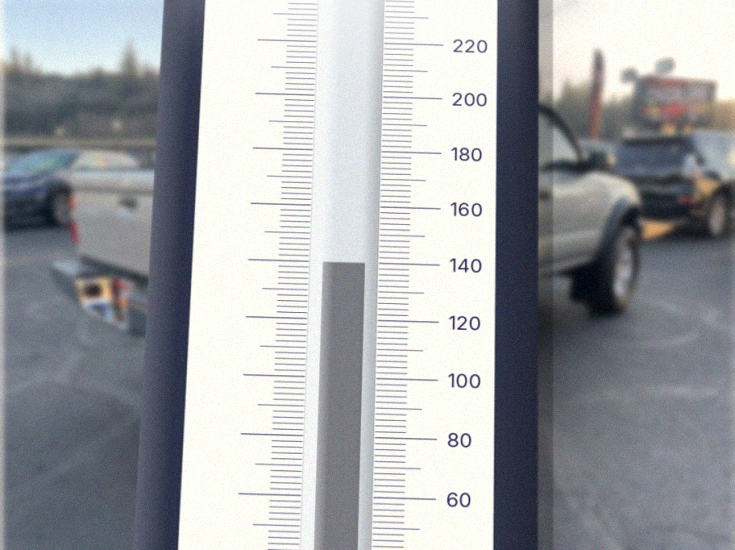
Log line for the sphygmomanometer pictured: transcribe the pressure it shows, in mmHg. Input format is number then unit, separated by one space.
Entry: 140 mmHg
